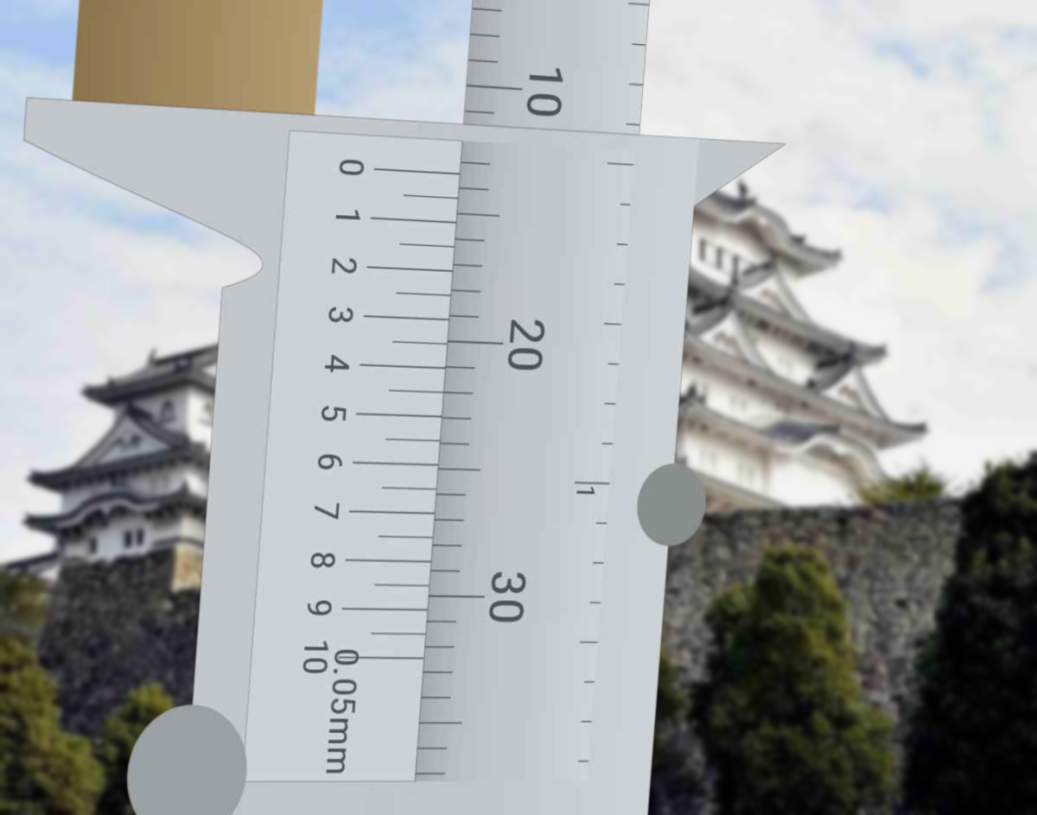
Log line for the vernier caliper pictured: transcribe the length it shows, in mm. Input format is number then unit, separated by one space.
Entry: 13.45 mm
